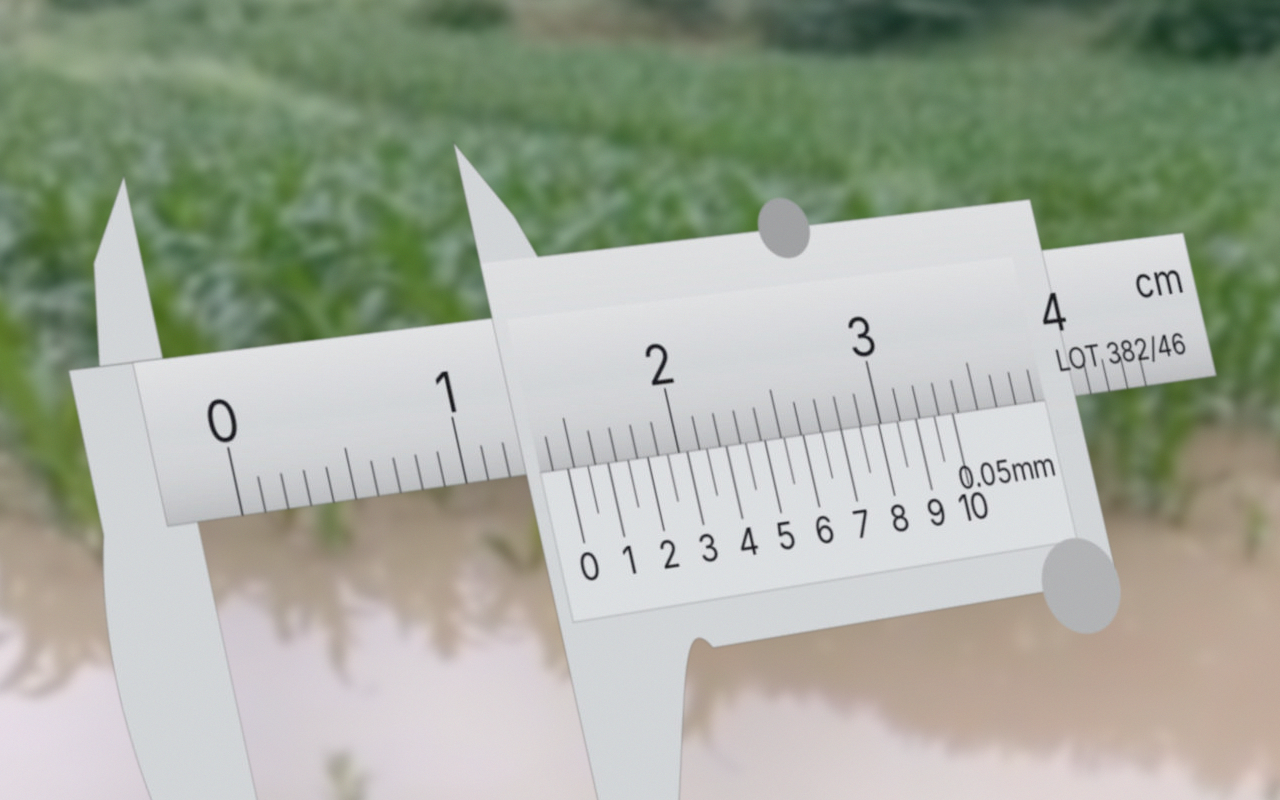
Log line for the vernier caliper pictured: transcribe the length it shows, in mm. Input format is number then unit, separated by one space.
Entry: 14.7 mm
